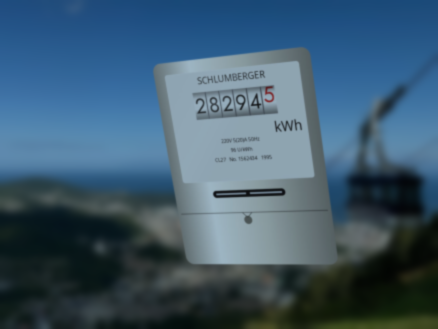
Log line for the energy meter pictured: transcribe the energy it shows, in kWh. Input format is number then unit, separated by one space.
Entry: 28294.5 kWh
